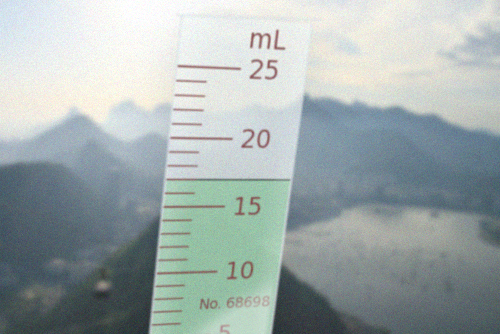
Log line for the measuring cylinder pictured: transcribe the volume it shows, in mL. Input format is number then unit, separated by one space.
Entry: 17 mL
